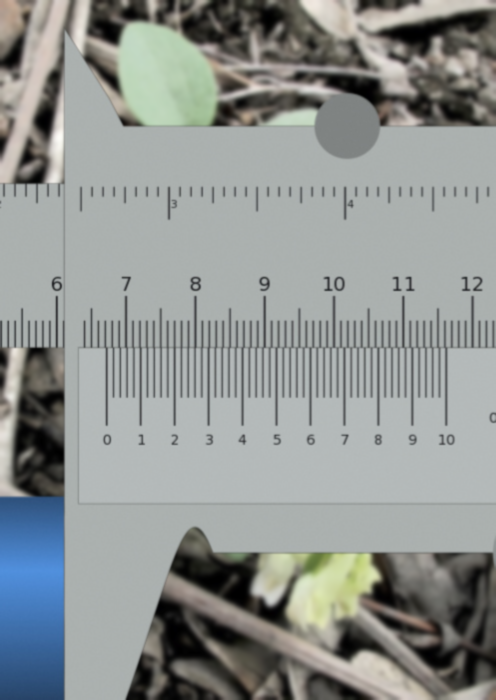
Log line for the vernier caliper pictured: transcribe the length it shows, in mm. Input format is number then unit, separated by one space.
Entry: 67.2 mm
